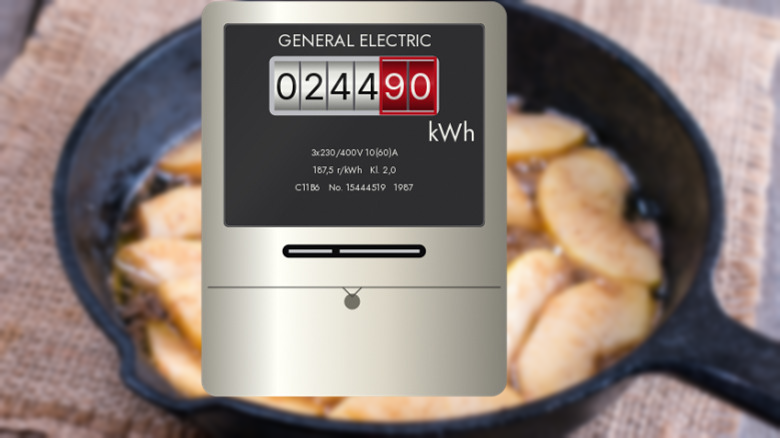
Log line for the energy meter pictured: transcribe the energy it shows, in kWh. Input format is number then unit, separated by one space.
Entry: 244.90 kWh
